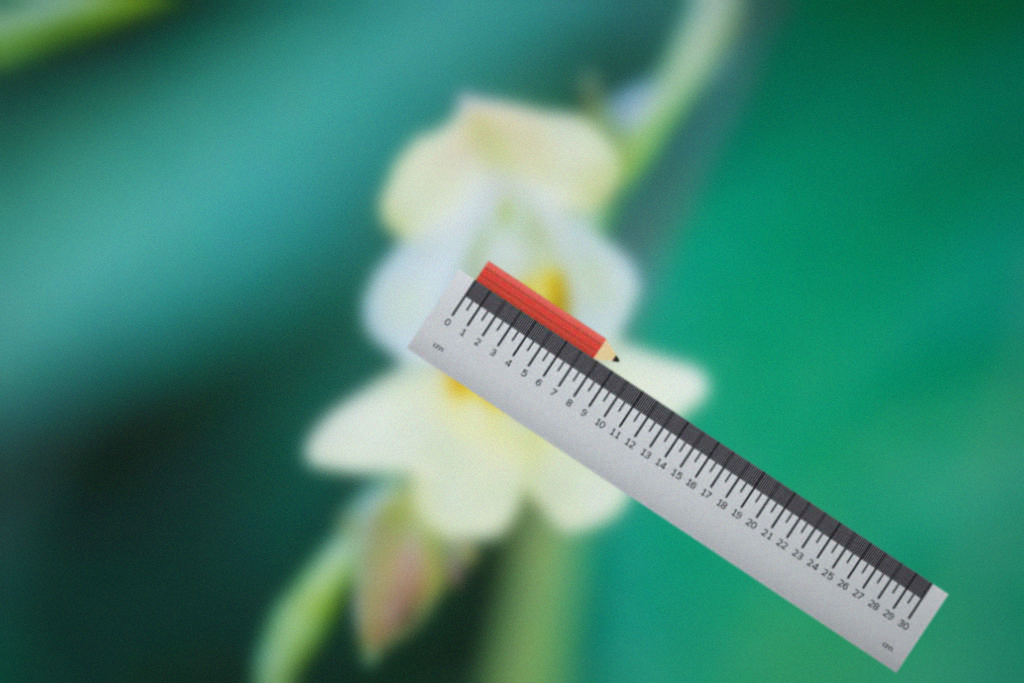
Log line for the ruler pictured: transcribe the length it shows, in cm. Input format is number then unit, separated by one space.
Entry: 9 cm
